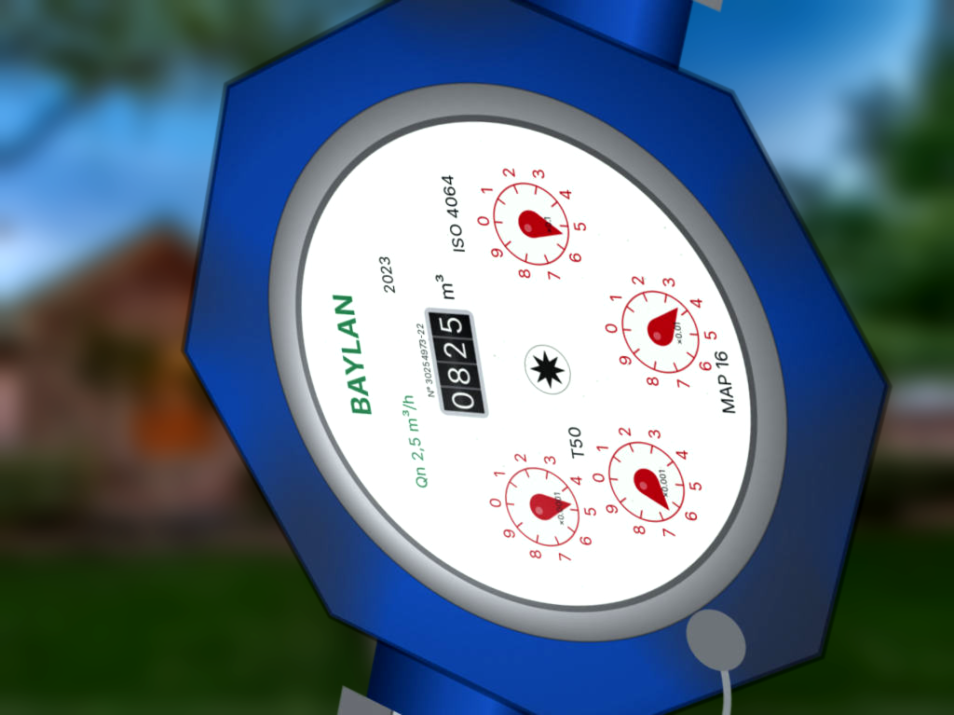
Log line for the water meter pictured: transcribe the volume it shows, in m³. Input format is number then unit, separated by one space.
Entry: 825.5364 m³
